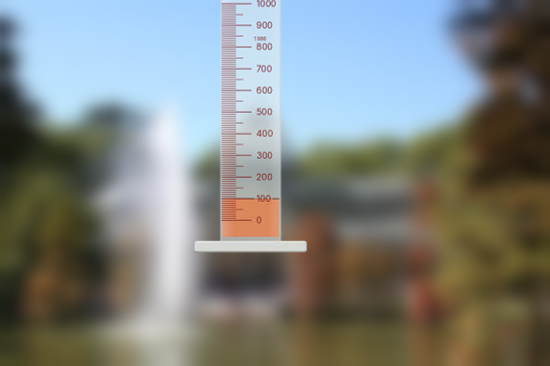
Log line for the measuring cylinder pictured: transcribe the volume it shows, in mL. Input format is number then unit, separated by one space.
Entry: 100 mL
